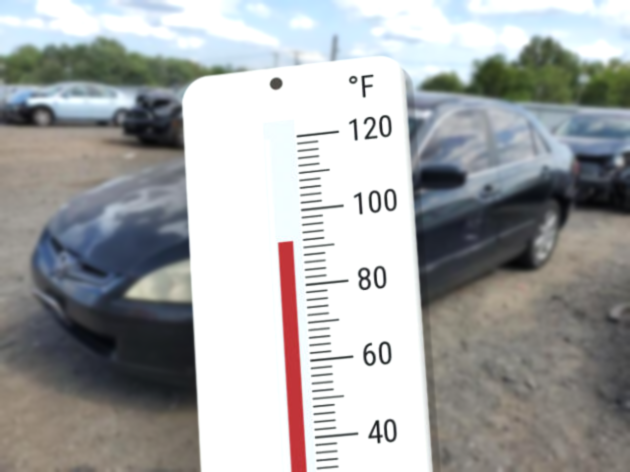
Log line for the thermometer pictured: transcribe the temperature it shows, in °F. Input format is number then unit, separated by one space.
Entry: 92 °F
